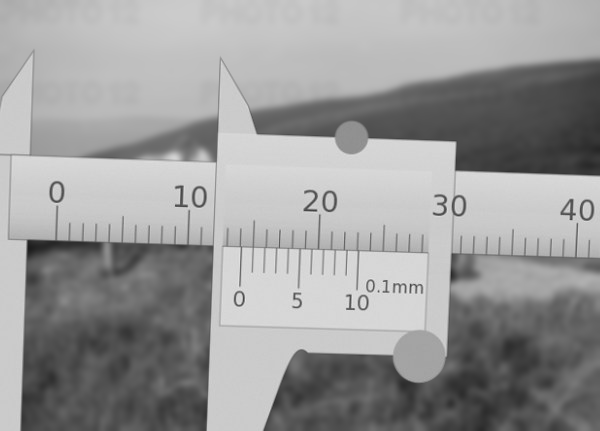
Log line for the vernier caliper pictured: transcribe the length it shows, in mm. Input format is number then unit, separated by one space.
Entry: 14.1 mm
